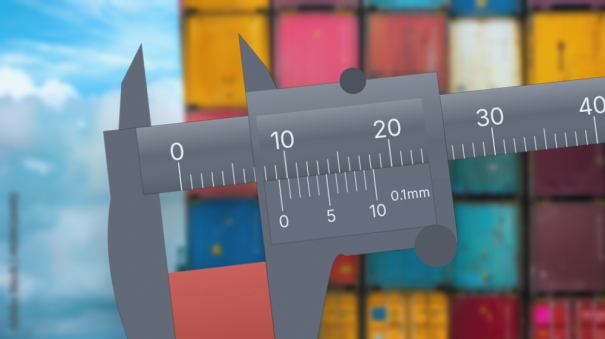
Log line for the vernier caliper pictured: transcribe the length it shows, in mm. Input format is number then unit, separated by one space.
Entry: 9.2 mm
